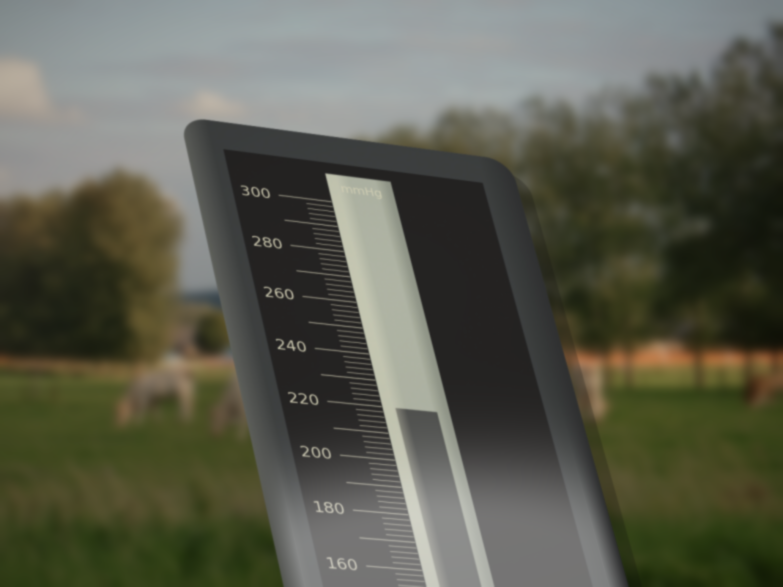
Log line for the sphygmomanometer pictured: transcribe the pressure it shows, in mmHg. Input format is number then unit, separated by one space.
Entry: 220 mmHg
